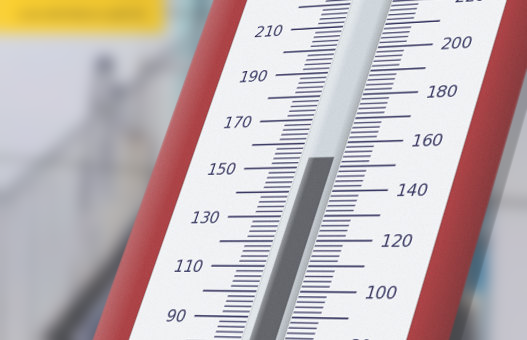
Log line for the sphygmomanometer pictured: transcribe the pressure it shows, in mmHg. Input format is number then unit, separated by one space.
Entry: 154 mmHg
